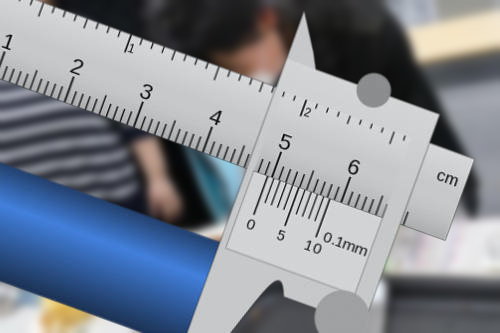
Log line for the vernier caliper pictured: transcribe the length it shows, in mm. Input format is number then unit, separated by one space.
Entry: 49.4 mm
